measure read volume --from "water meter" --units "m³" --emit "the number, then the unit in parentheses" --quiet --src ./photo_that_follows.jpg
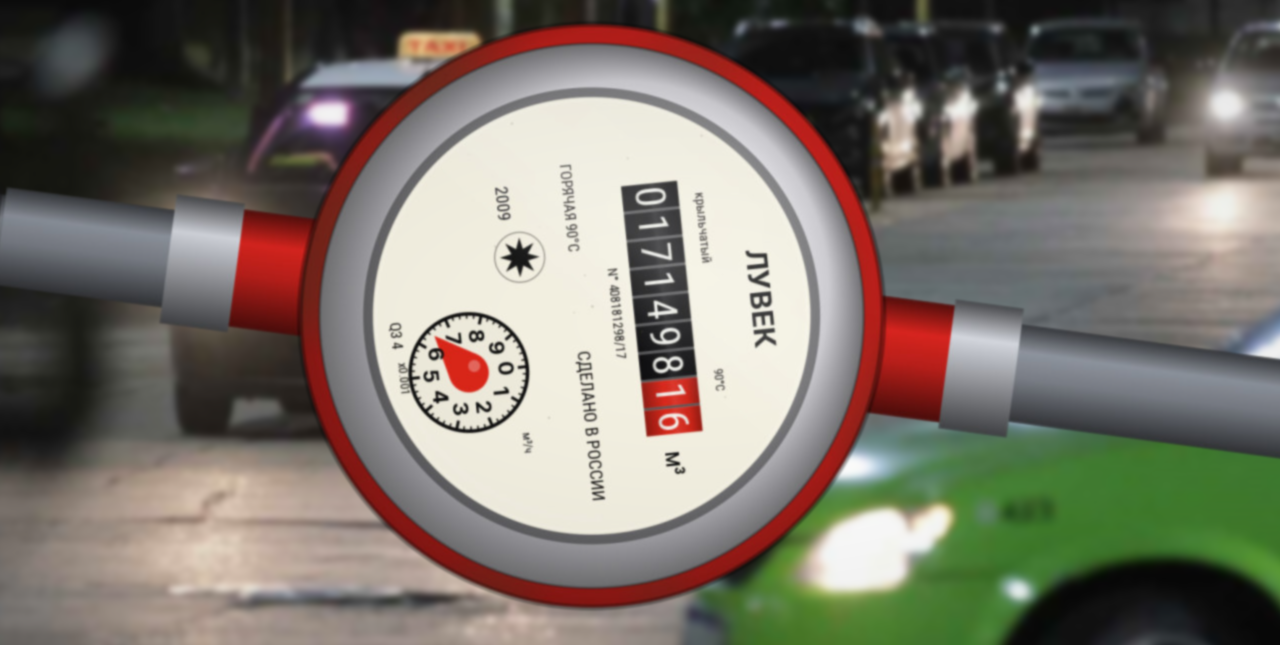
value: 171498.166 (m³)
